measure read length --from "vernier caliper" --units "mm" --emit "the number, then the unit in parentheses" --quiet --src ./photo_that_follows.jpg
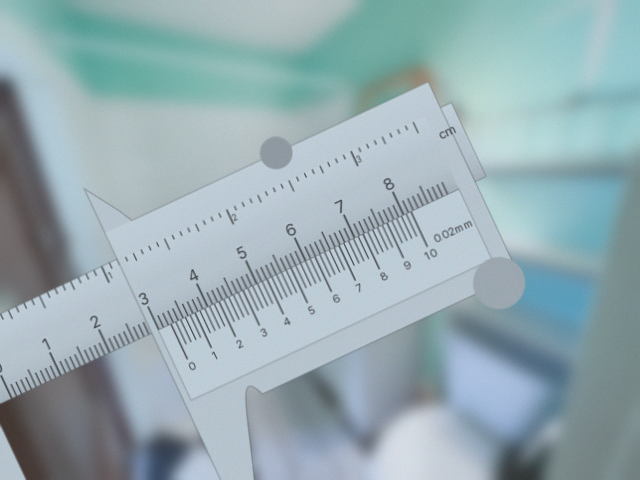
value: 32.5 (mm)
